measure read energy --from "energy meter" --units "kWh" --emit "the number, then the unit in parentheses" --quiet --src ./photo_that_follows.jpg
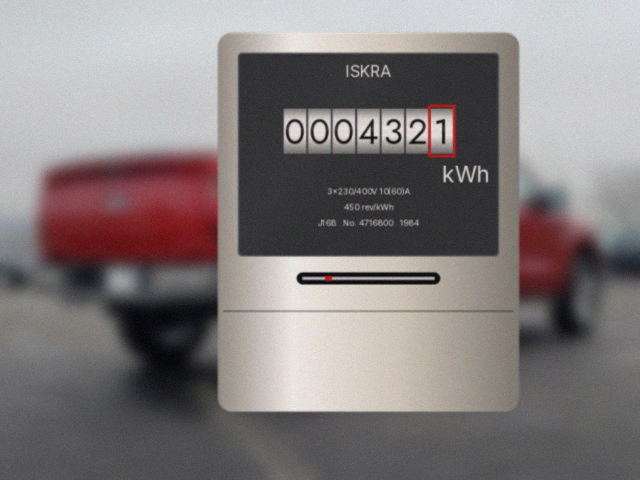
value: 432.1 (kWh)
